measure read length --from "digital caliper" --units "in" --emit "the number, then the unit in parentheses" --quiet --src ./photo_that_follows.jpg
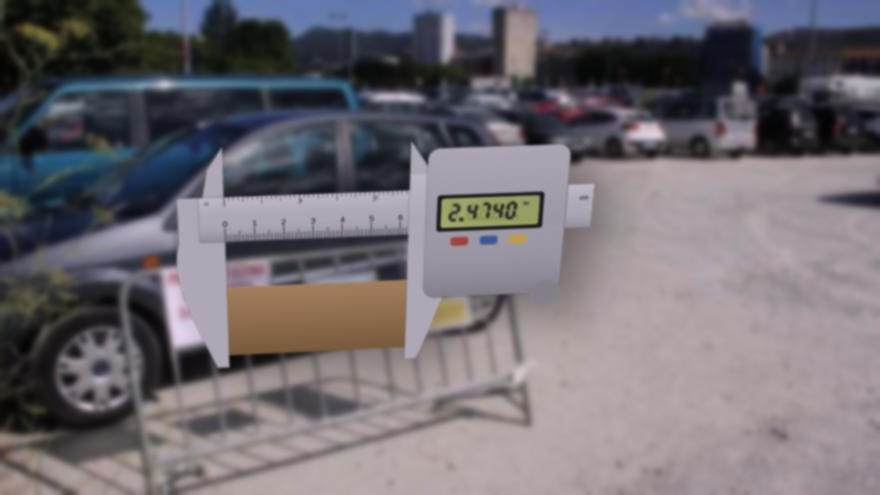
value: 2.4740 (in)
